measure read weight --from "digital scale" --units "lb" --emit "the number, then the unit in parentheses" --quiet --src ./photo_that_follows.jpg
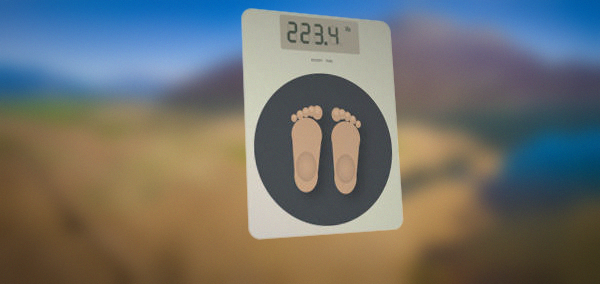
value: 223.4 (lb)
